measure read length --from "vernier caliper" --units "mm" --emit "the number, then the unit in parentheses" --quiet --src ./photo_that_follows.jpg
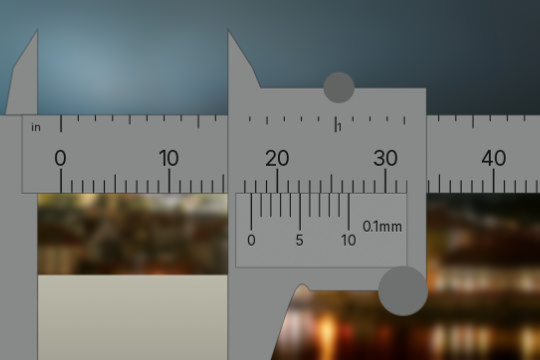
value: 17.6 (mm)
